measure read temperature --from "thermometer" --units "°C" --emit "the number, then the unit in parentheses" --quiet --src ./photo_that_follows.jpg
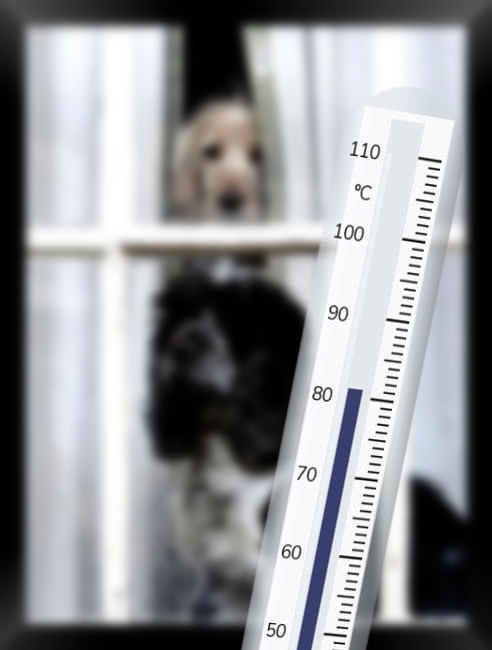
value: 81 (°C)
